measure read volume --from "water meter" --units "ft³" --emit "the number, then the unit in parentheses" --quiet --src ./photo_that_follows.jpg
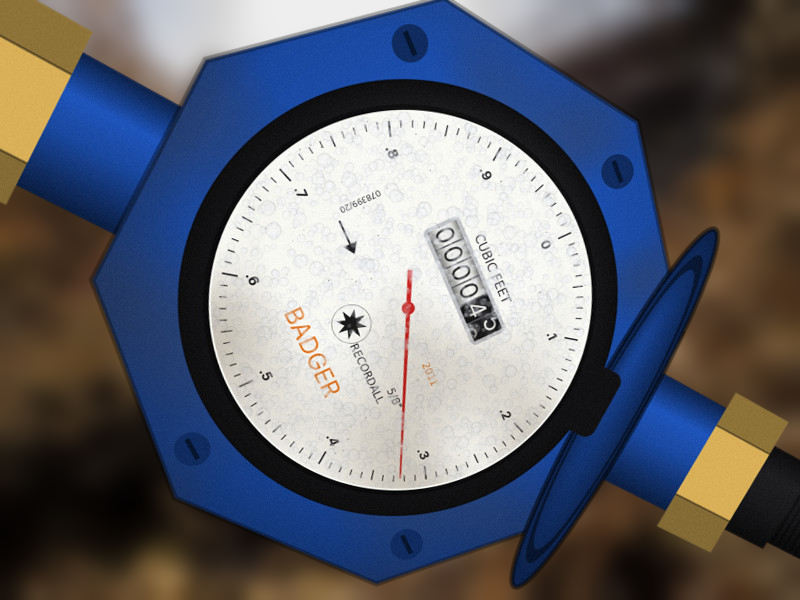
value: 45.32 (ft³)
